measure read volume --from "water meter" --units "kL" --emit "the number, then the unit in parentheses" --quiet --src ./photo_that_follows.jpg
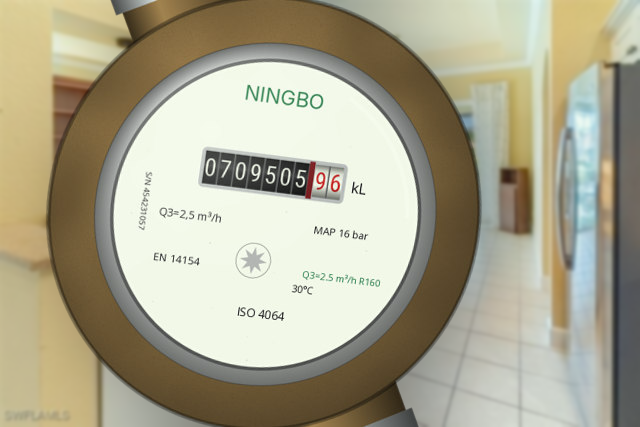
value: 709505.96 (kL)
